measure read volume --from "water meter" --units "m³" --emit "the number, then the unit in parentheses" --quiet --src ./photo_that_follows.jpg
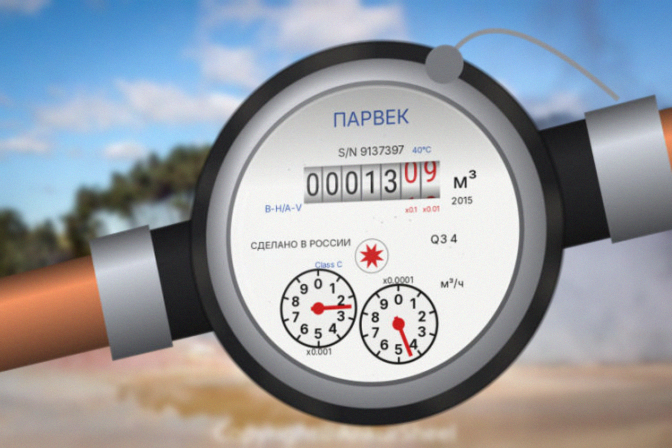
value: 13.0924 (m³)
